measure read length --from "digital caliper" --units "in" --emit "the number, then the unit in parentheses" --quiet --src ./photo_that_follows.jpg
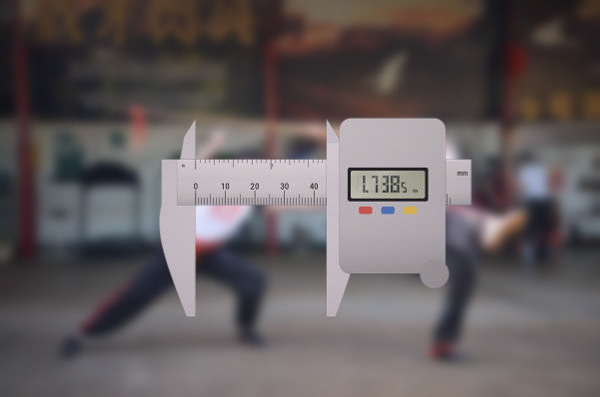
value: 1.7385 (in)
